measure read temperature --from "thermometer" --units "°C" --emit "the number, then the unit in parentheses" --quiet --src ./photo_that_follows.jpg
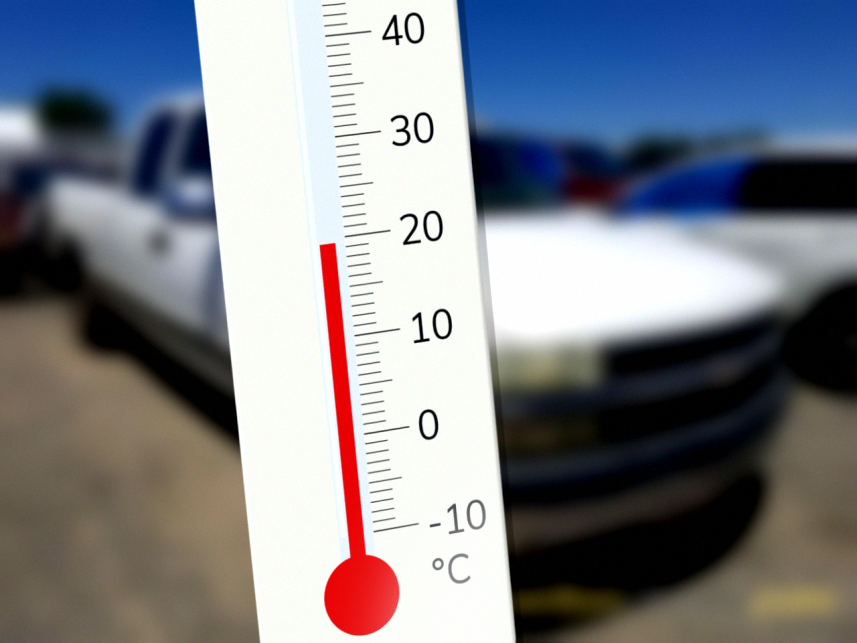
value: 19.5 (°C)
